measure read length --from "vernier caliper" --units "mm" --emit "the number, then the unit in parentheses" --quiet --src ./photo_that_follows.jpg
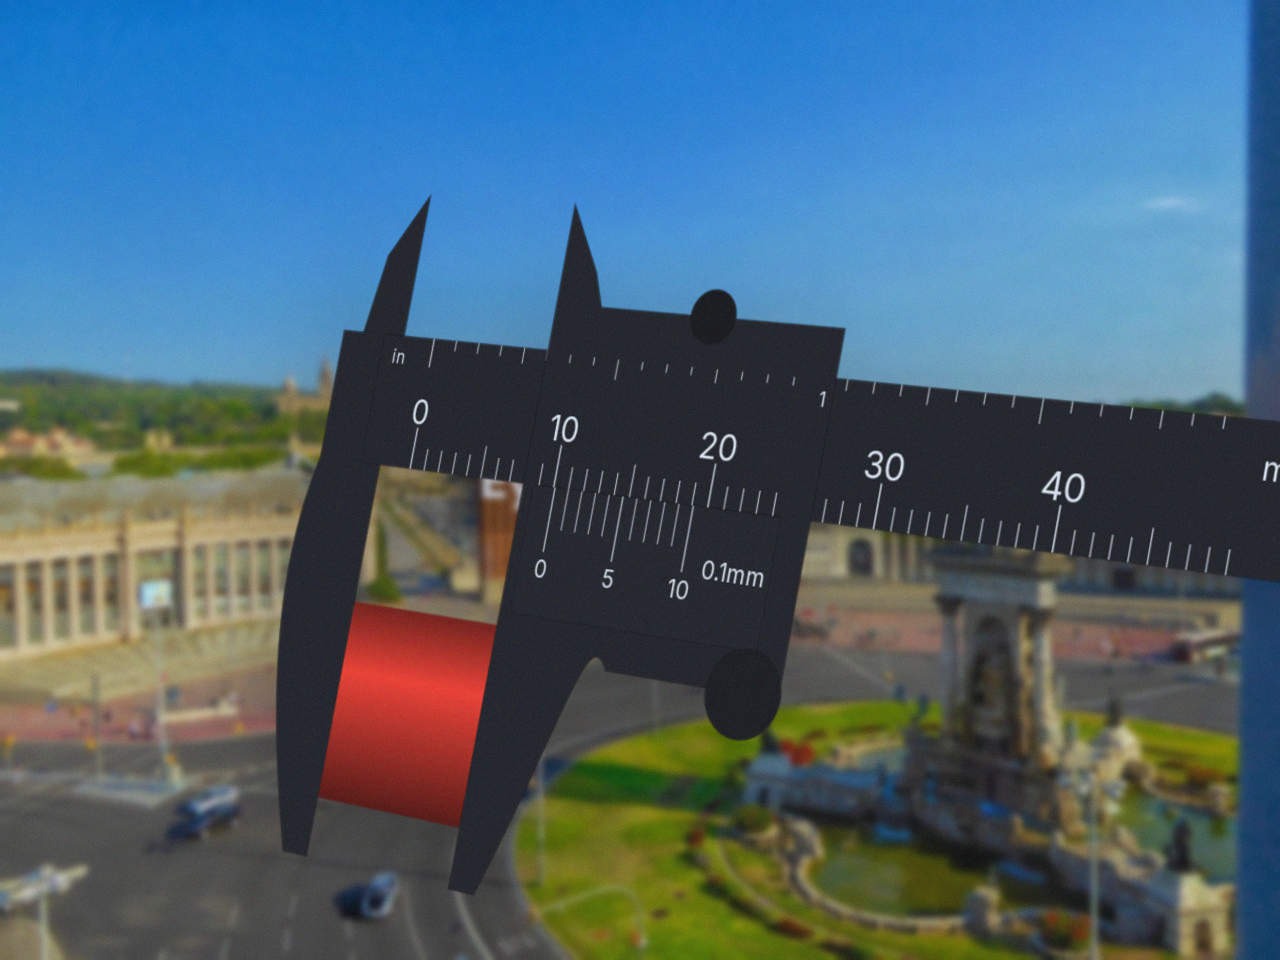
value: 10.1 (mm)
